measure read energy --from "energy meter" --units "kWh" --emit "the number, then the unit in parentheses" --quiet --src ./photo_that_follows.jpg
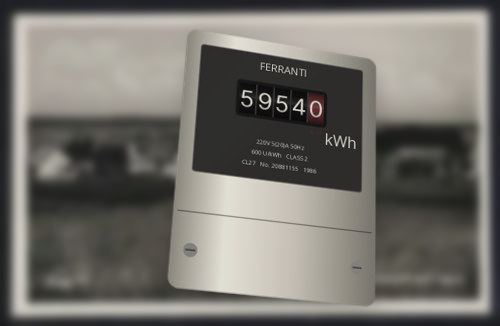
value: 5954.0 (kWh)
